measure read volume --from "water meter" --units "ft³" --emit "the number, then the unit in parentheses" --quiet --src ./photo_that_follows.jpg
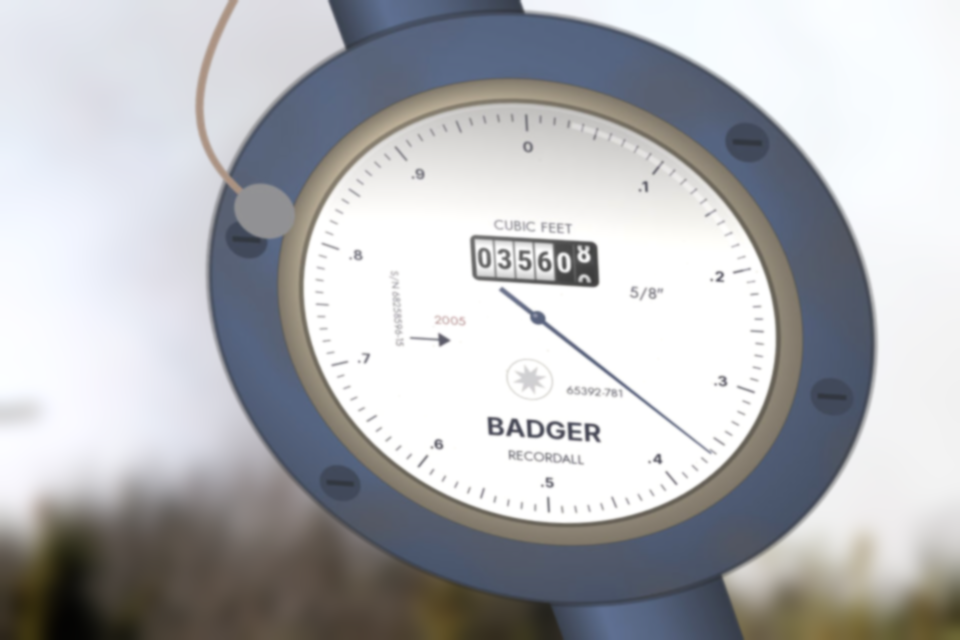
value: 35608.36 (ft³)
